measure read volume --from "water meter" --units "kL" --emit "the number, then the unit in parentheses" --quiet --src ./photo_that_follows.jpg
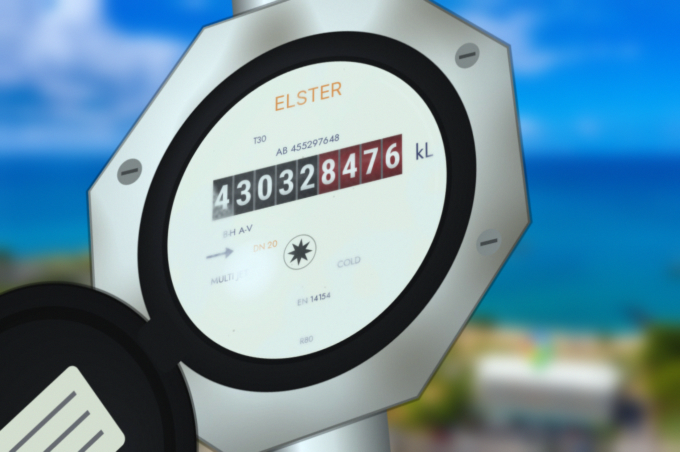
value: 43032.8476 (kL)
